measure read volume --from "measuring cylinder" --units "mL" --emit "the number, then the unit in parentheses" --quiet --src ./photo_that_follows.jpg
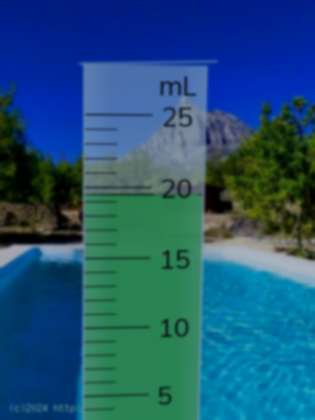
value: 19.5 (mL)
